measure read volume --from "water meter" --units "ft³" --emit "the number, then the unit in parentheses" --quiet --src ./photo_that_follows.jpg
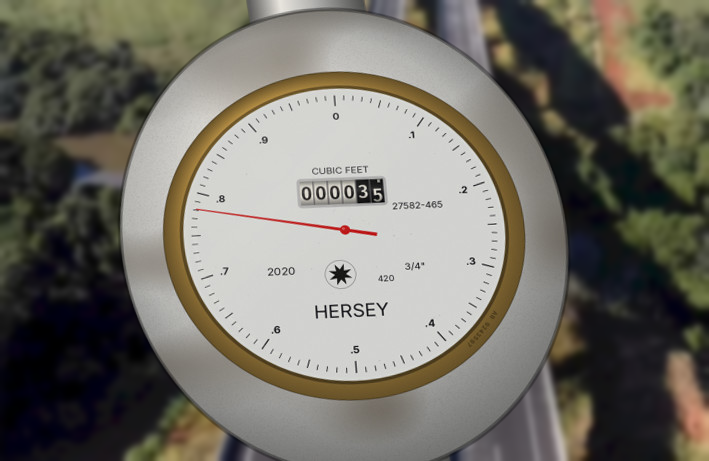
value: 34.78 (ft³)
